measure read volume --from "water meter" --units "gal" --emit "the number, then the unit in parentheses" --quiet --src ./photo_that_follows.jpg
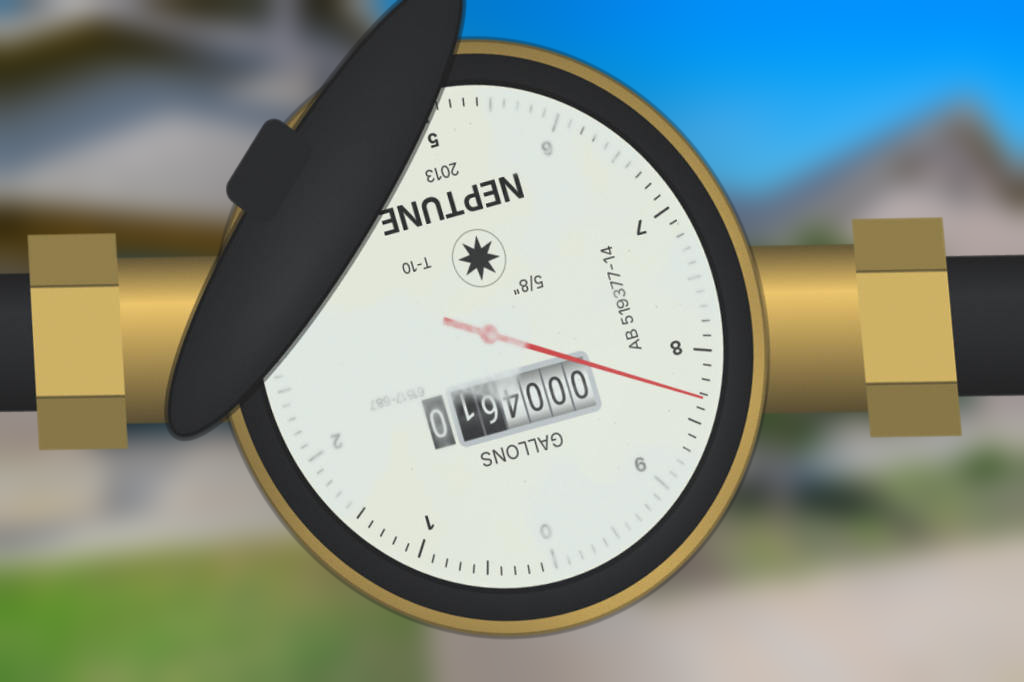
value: 4608.3 (gal)
